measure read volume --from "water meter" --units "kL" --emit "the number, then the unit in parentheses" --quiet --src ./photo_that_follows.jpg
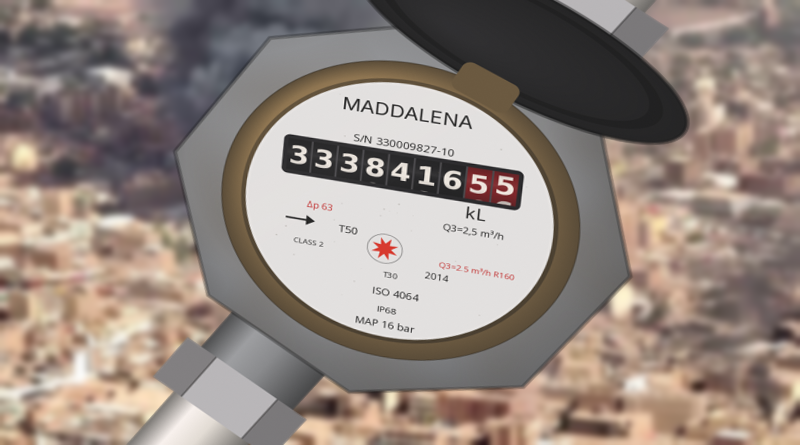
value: 3338416.55 (kL)
